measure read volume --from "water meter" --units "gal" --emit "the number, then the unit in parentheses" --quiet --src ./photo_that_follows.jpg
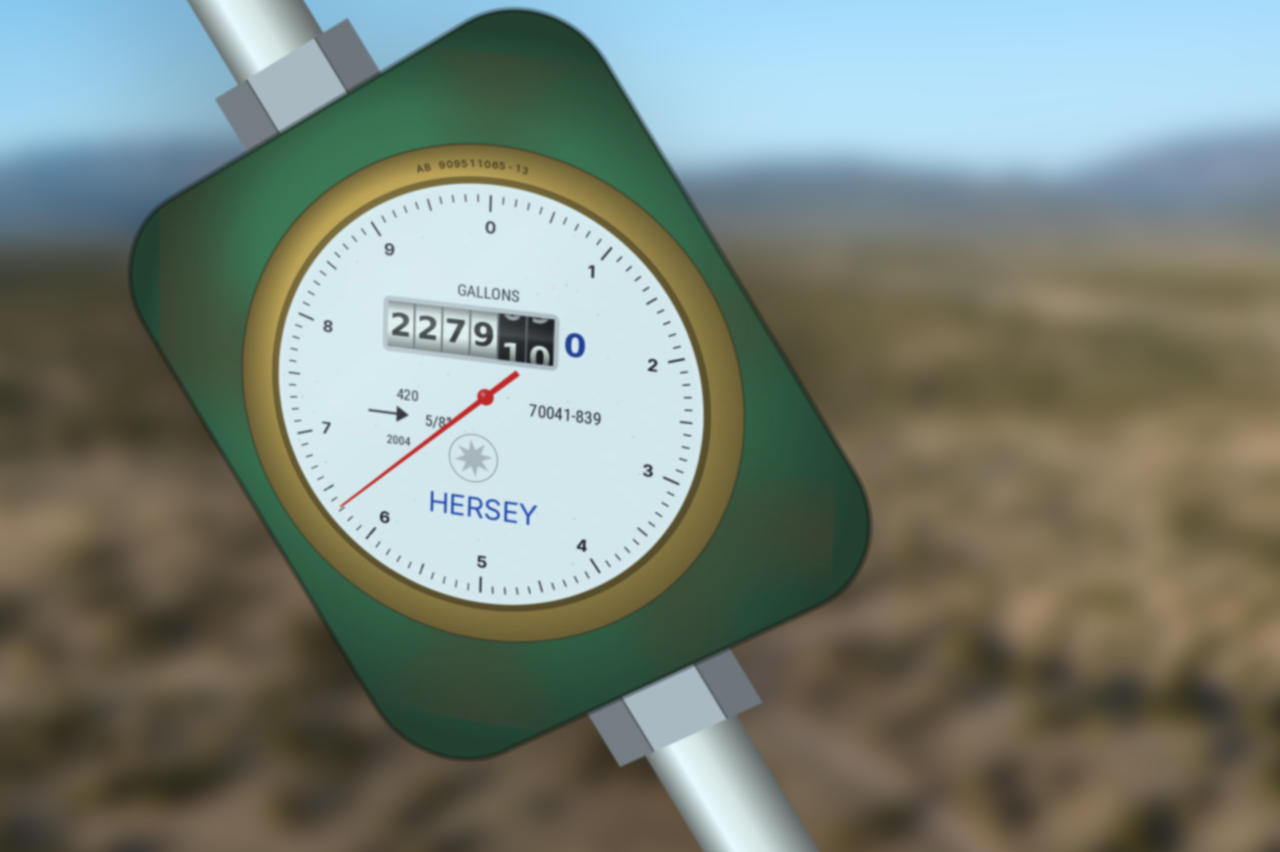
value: 2279096.3 (gal)
